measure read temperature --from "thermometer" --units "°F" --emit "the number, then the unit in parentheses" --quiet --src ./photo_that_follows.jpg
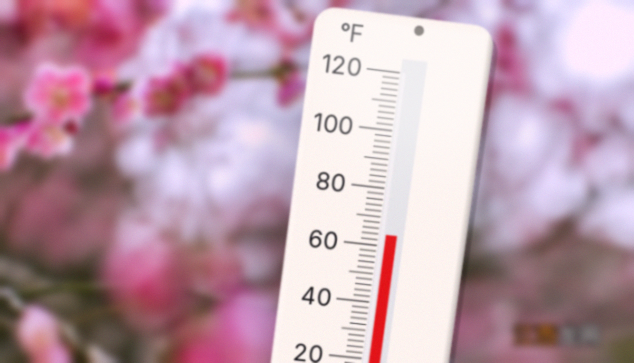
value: 64 (°F)
